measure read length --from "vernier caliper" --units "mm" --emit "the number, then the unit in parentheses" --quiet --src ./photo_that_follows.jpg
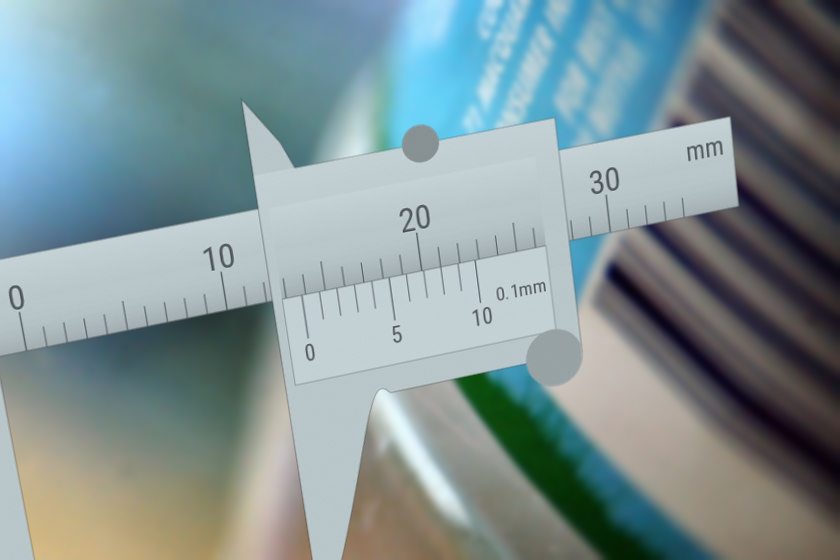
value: 13.8 (mm)
